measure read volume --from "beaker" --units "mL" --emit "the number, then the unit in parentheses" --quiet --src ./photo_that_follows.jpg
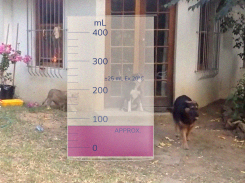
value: 75 (mL)
